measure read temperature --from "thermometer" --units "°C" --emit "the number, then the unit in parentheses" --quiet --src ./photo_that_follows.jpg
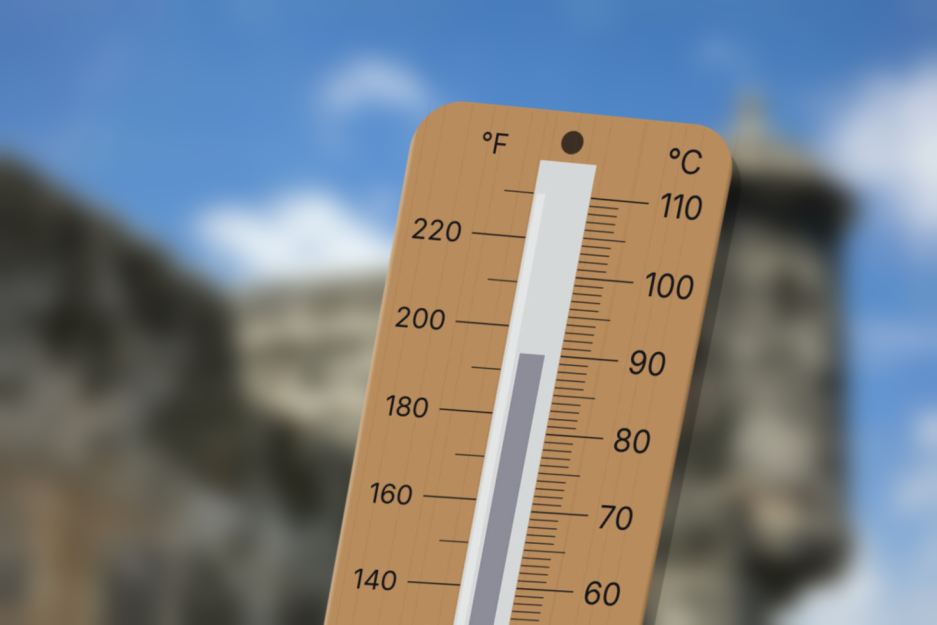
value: 90 (°C)
